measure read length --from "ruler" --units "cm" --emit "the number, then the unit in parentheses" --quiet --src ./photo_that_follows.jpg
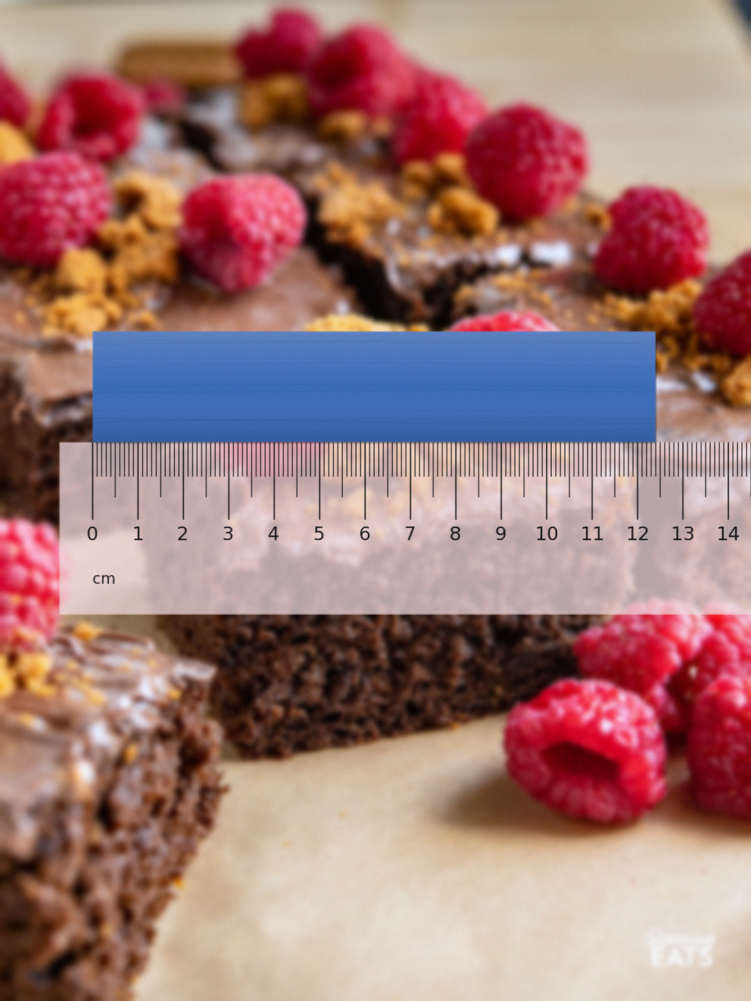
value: 12.4 (cm)
